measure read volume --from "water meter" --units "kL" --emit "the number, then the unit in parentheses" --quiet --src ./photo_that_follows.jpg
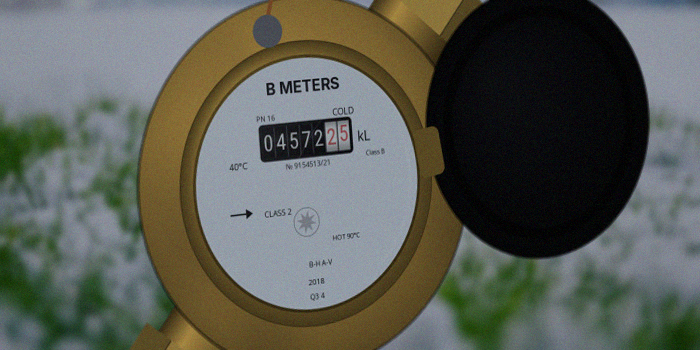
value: 4572.25 (kL)
